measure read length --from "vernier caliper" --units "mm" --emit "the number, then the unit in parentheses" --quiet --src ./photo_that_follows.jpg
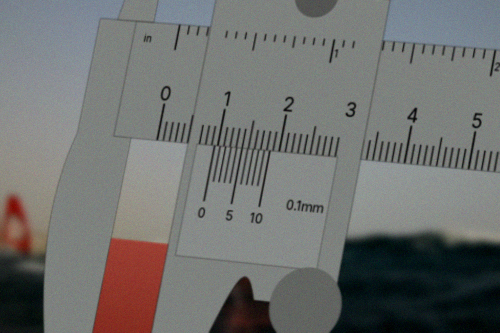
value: 9.5 (mm)
